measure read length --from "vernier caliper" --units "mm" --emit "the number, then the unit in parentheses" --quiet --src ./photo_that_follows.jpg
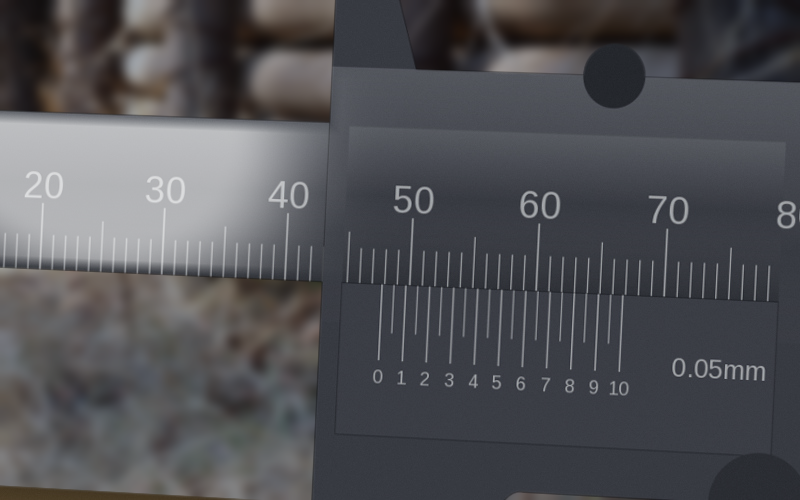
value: 47.8 (mm)
